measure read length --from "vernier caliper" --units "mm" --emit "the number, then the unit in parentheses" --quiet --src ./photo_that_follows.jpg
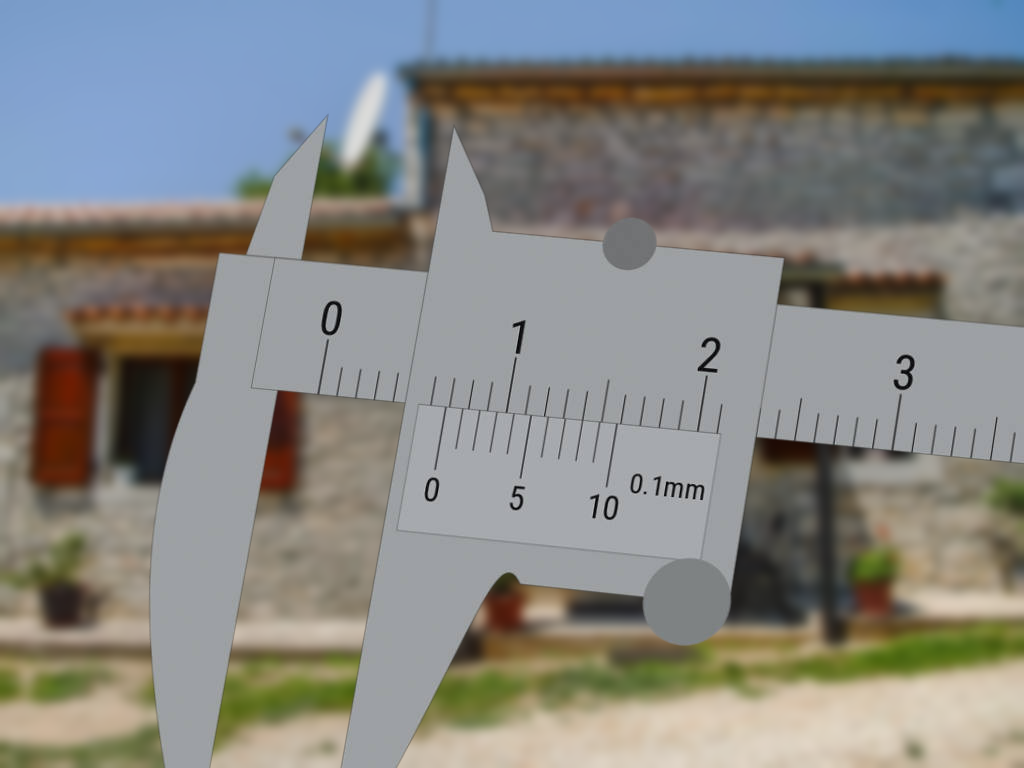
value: 6.8 (mm)
